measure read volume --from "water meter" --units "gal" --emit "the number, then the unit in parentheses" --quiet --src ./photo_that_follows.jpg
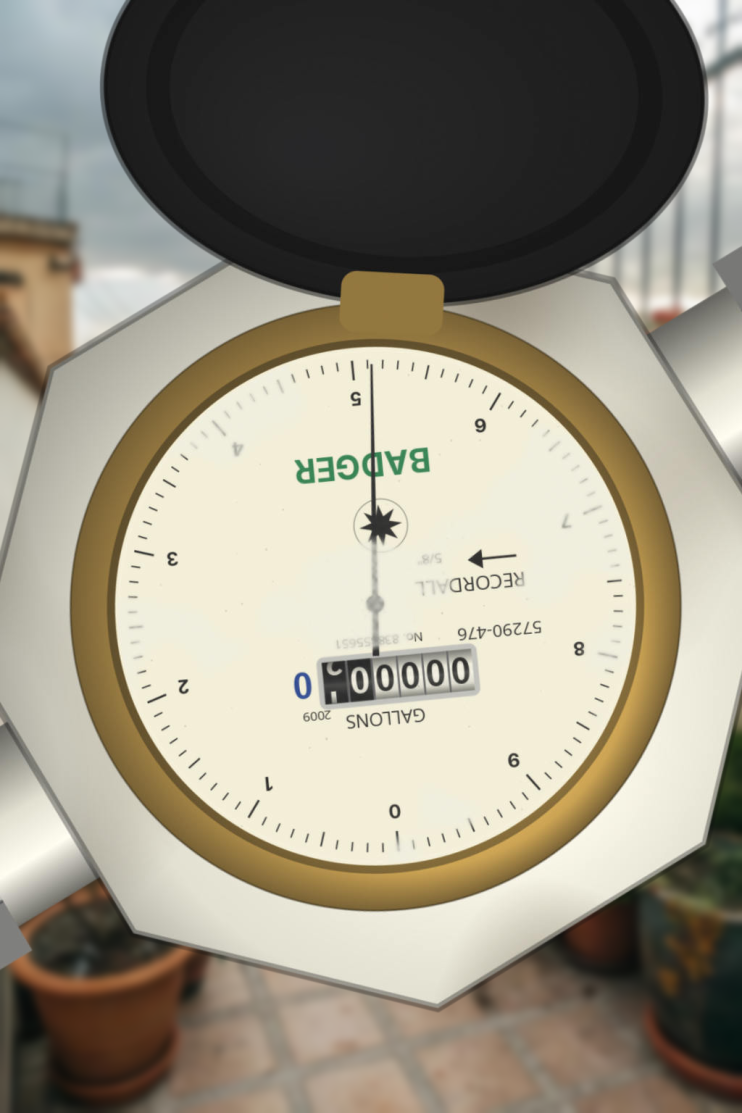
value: 15.1 (gal)
